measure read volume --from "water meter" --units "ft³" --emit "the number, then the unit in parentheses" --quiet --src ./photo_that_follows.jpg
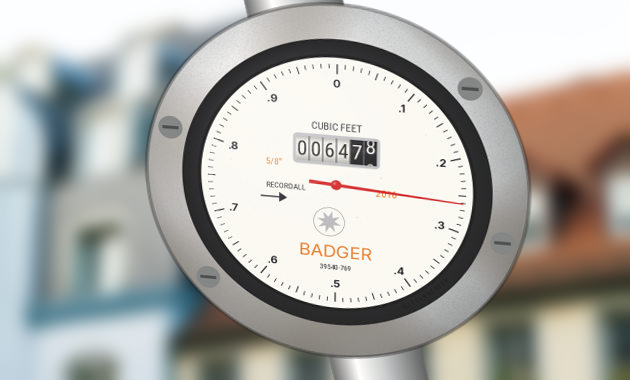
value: 6478.26 (ft³)
